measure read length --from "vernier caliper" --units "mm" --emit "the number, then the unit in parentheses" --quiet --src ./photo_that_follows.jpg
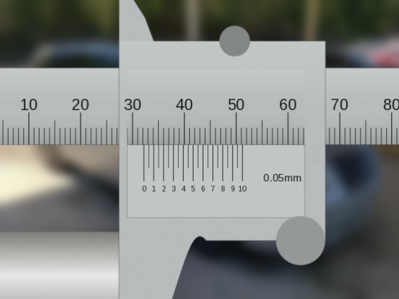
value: 32.2 (mm)
